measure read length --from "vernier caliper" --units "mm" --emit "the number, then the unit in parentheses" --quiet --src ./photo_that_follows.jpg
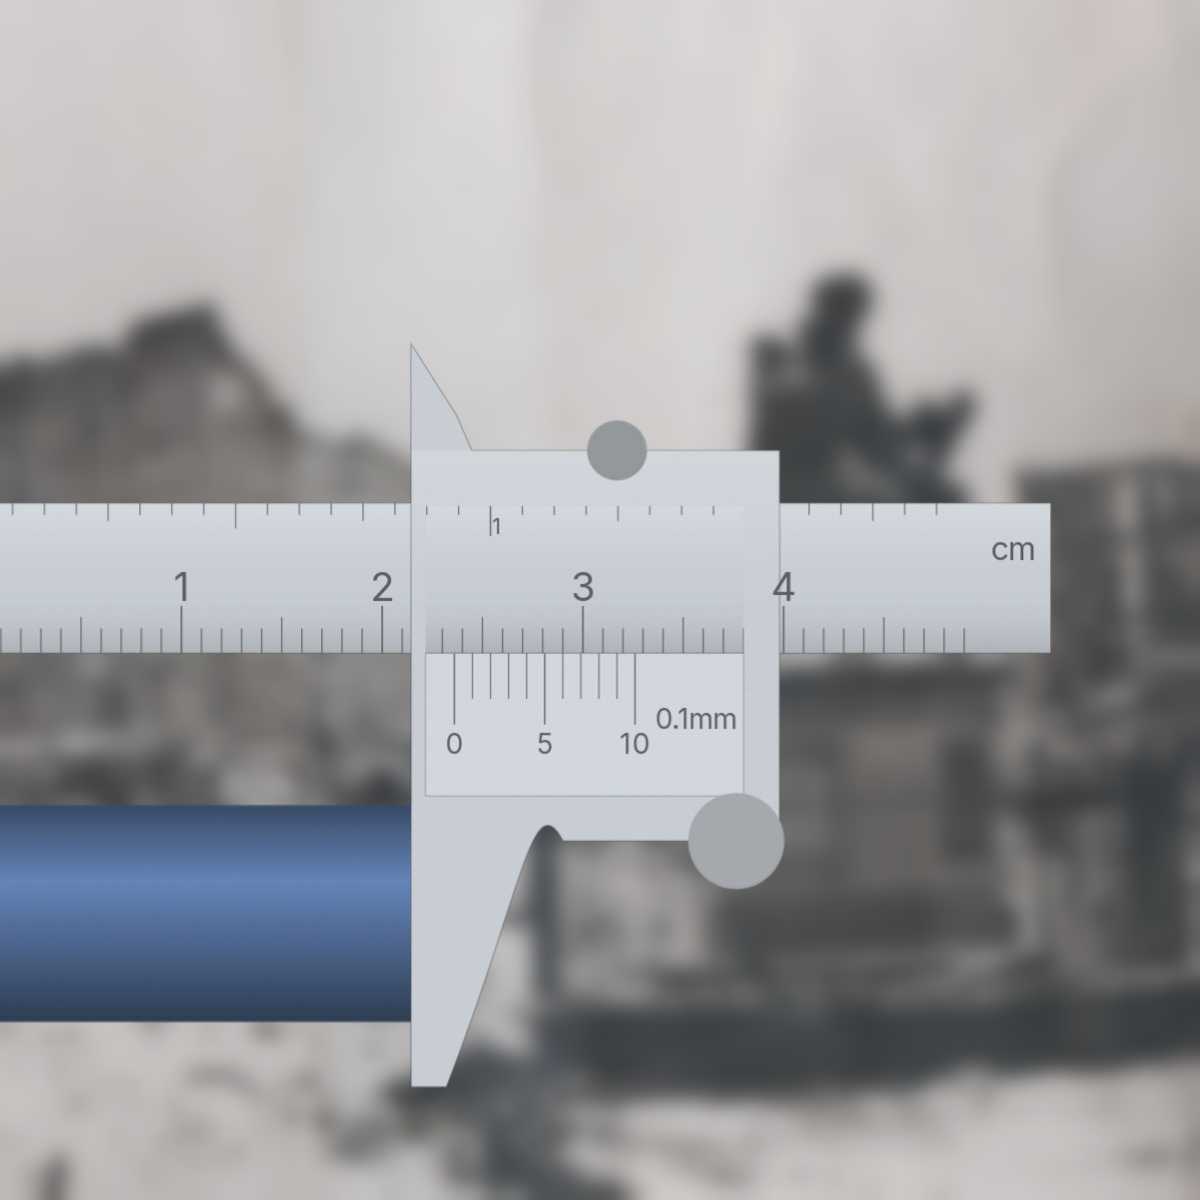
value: 23.6 (mm)
